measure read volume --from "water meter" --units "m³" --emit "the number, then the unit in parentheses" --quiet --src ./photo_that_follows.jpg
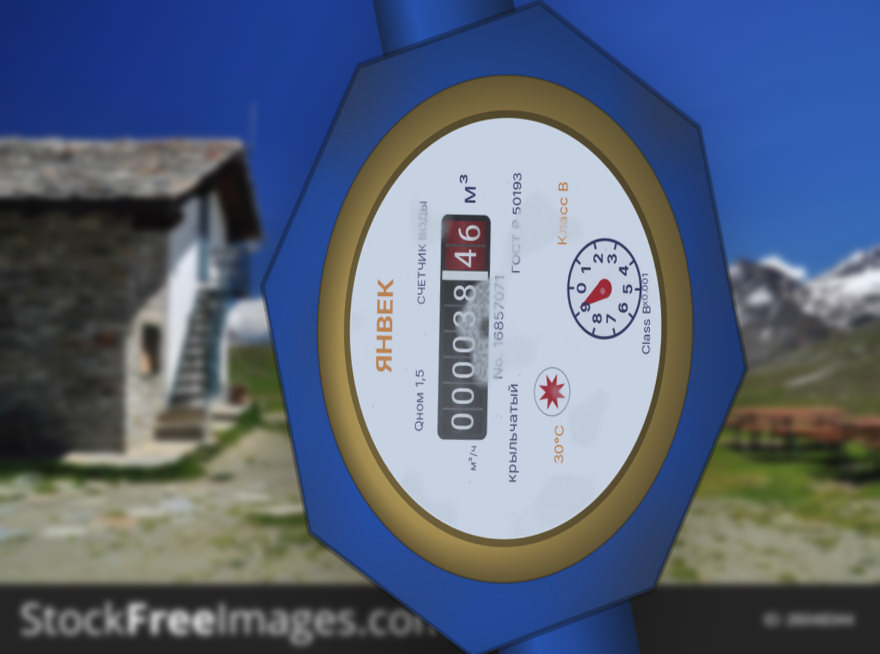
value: 38.459 (m³)
